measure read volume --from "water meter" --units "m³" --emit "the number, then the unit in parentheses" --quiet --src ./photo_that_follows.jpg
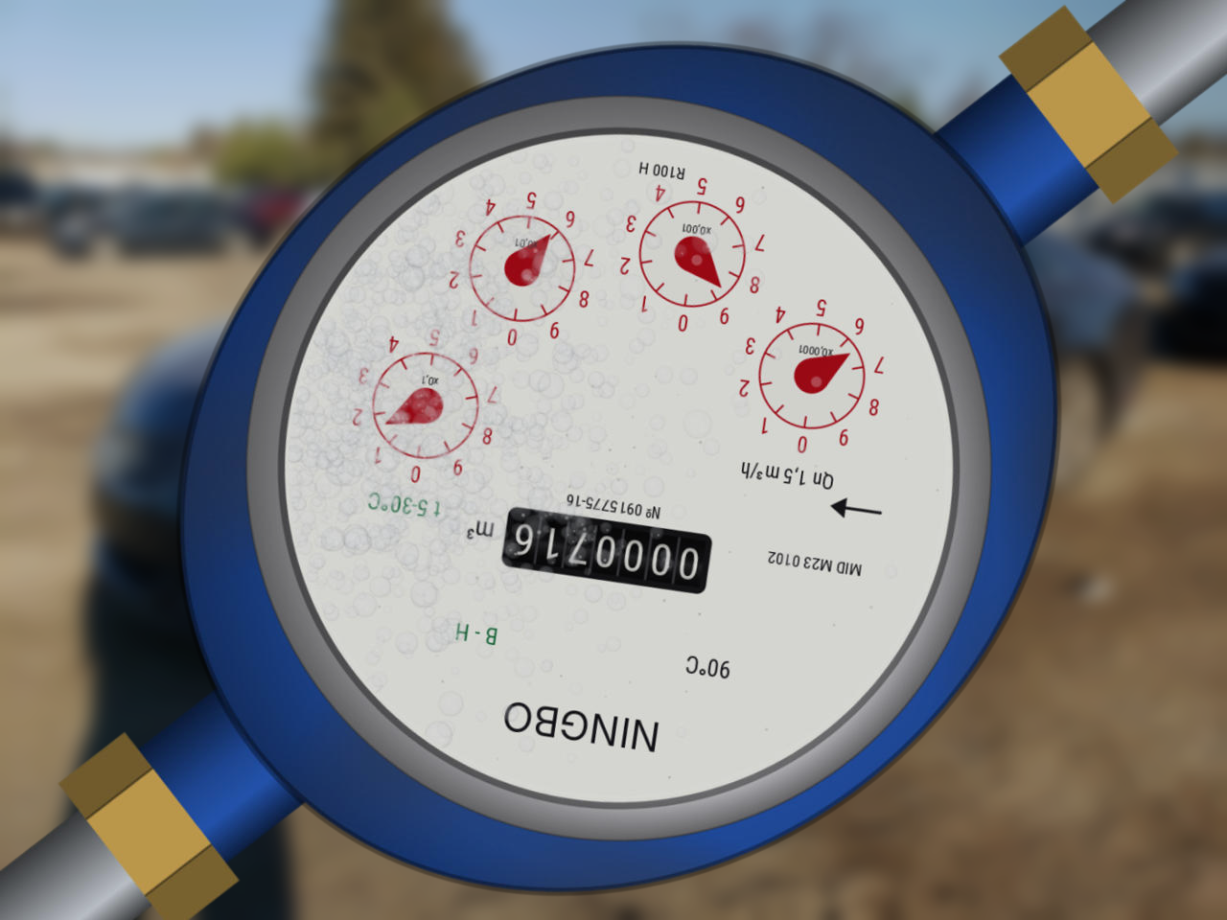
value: 716.1586 (m³)
